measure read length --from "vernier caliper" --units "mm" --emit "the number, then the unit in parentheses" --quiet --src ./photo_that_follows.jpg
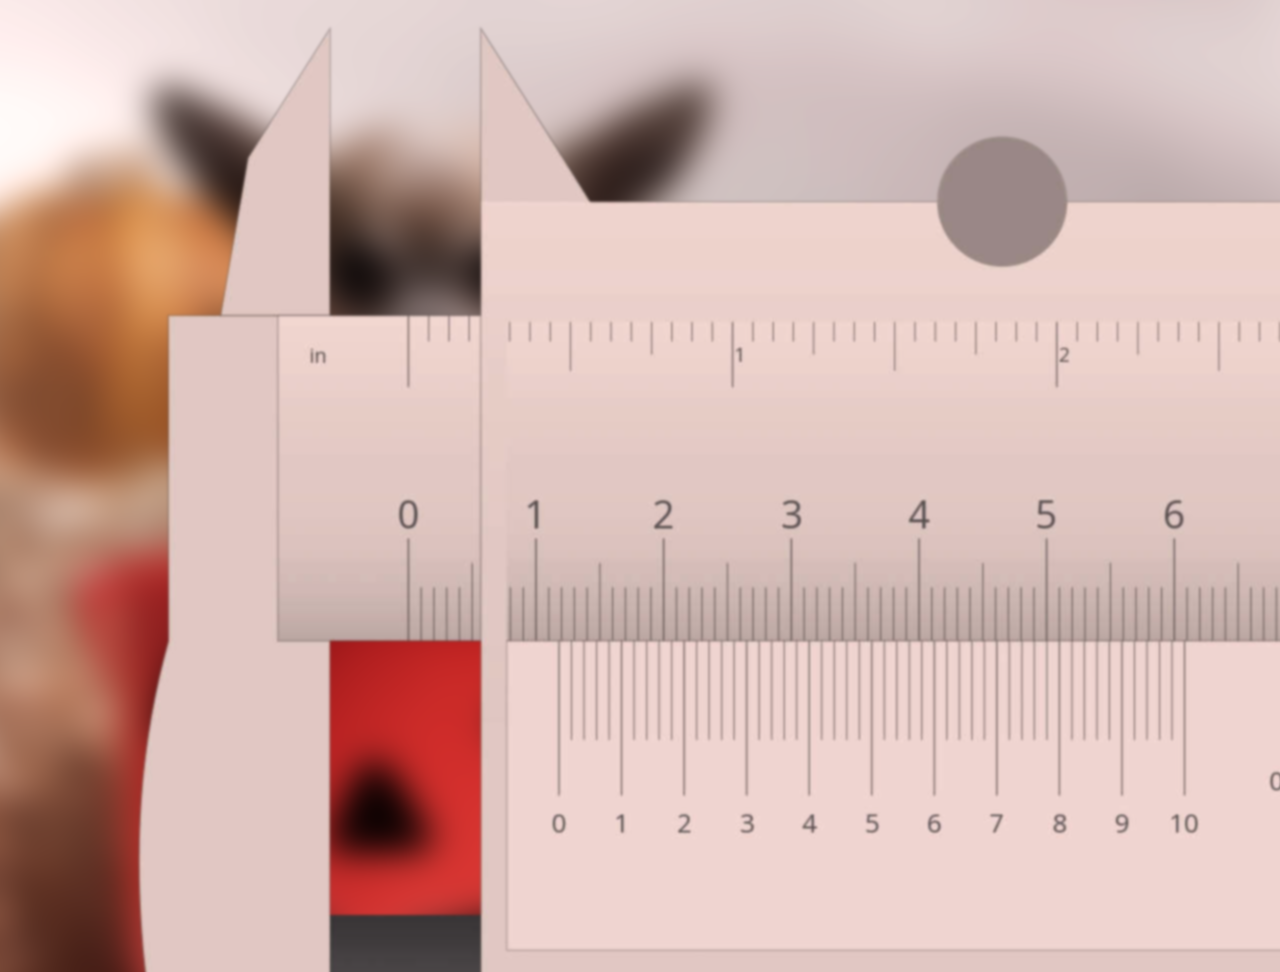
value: 11.8 (mm)
